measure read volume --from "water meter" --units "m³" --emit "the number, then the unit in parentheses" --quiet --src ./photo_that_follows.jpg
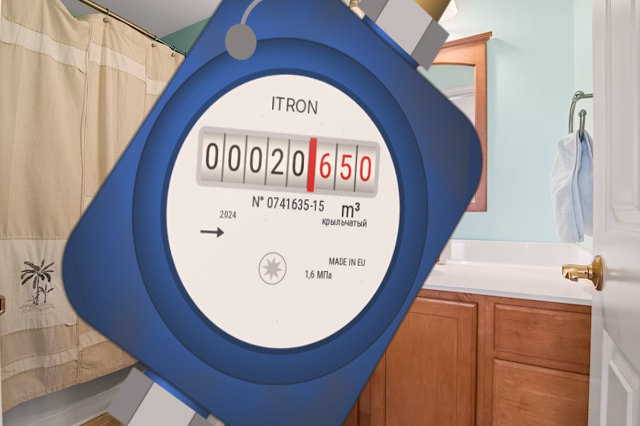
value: 20.650 (m³)
